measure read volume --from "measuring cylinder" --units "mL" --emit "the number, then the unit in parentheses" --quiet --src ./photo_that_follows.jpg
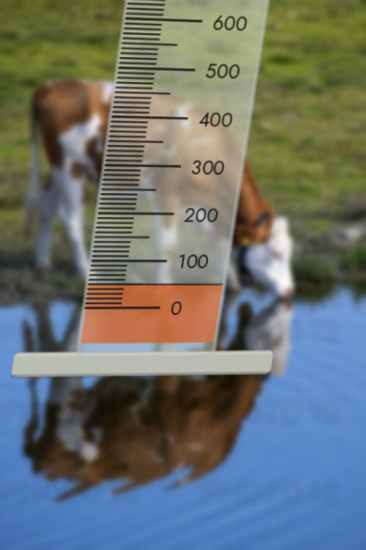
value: 50 (mL)
